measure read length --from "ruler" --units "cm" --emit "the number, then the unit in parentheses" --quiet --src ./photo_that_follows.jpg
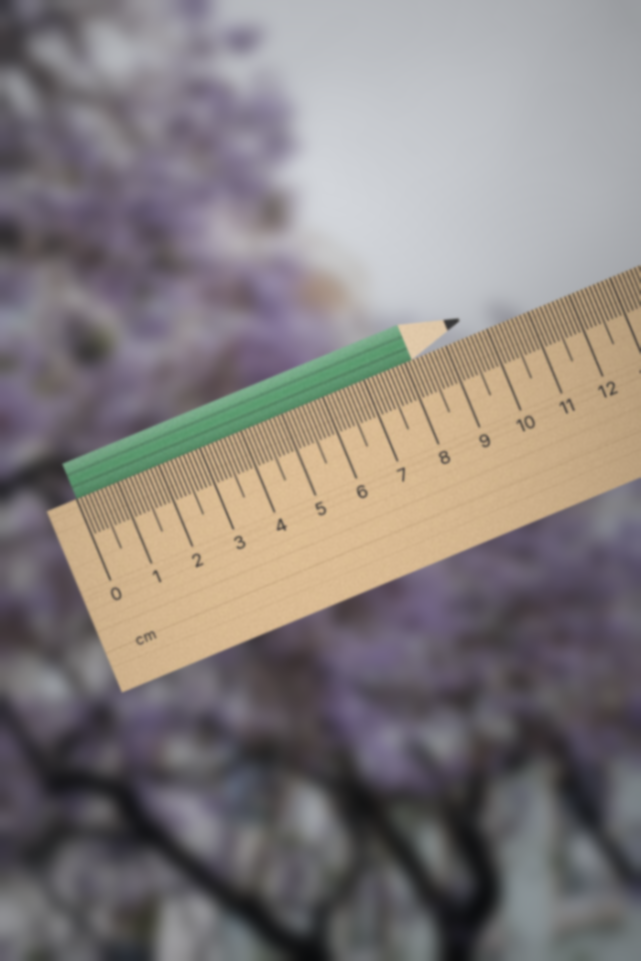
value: 9.5 (cm)
